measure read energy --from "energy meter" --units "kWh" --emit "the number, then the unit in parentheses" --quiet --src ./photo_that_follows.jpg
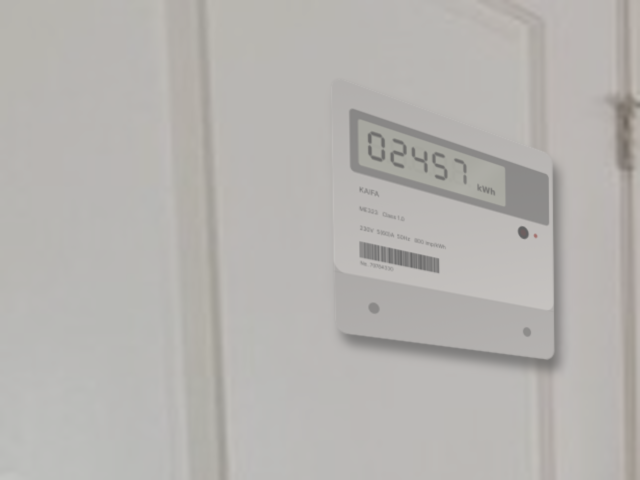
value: 2457 (kWh)
